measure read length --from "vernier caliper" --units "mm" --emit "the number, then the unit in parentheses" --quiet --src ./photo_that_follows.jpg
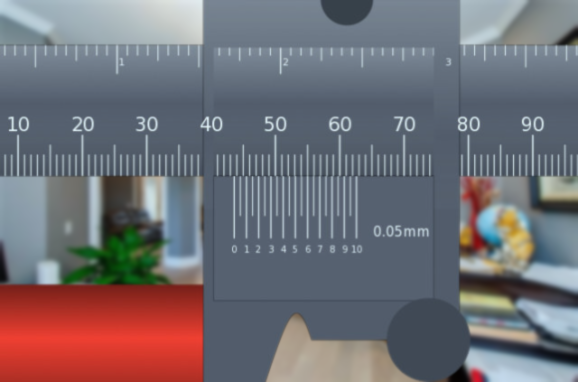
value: 43.6 (mm)
